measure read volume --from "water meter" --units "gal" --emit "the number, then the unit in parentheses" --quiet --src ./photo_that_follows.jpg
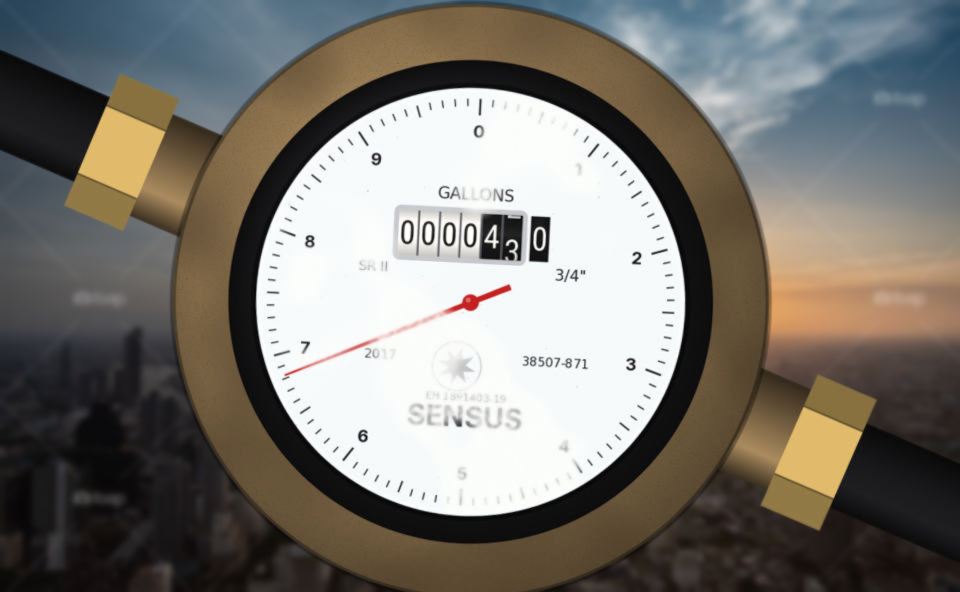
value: 426.8 (gal)
